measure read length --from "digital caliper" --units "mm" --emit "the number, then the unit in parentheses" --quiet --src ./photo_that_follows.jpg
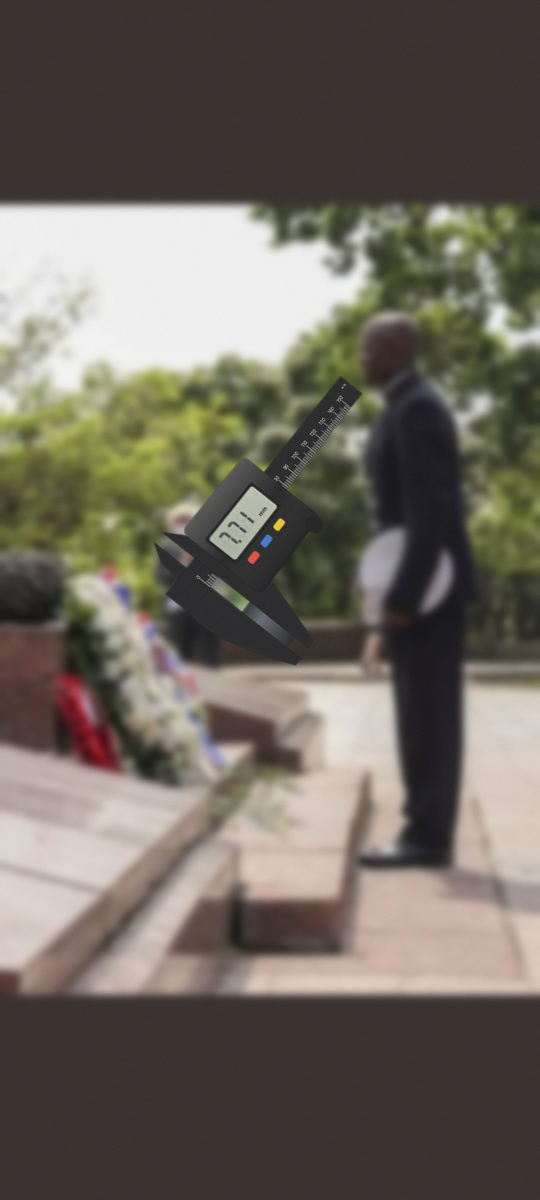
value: 7.71 (mm)
